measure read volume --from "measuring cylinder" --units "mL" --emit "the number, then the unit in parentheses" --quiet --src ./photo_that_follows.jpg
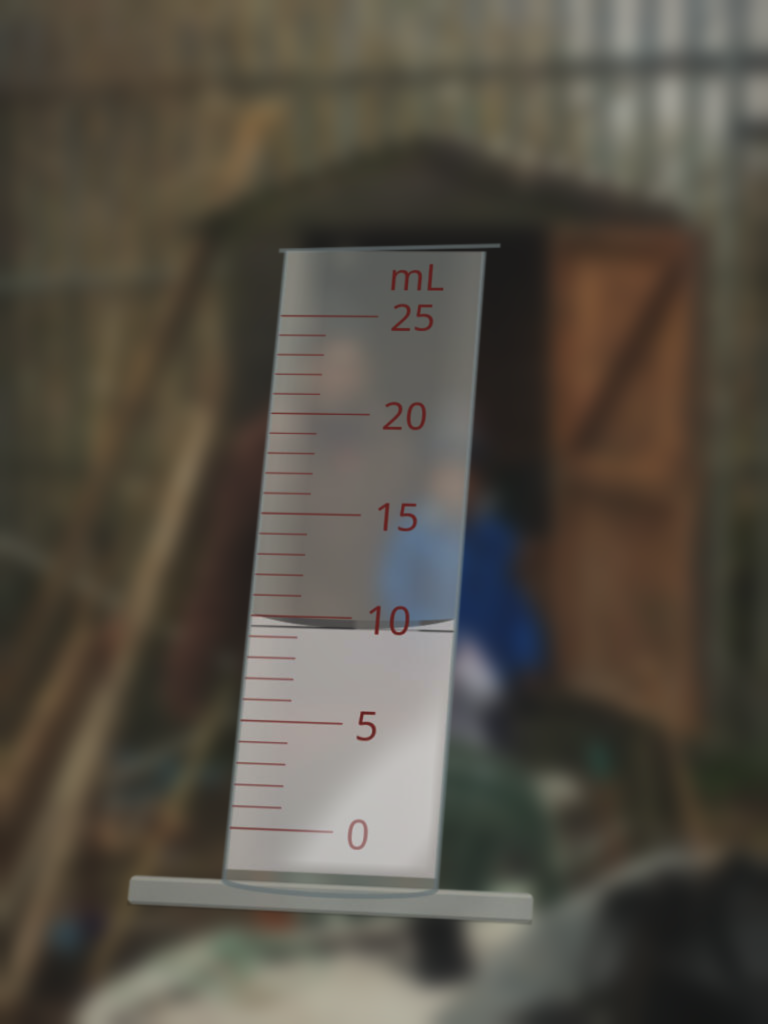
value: 9.5 (mL)
